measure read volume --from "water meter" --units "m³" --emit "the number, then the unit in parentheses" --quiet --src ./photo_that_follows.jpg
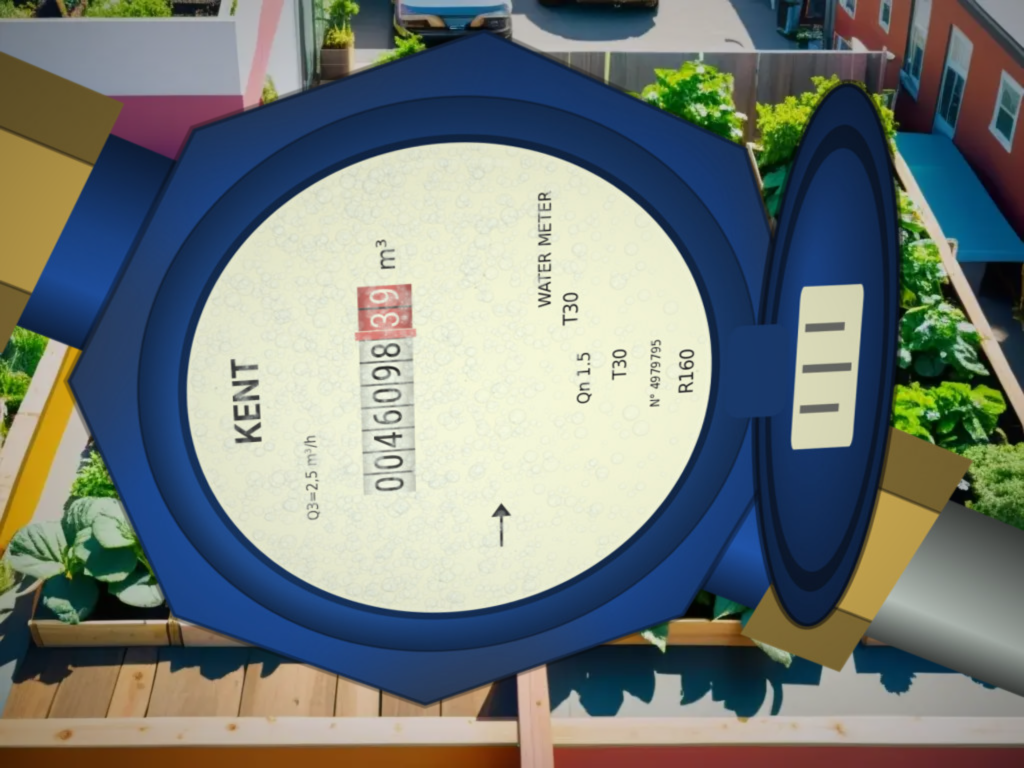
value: 46098.39 (m³)
